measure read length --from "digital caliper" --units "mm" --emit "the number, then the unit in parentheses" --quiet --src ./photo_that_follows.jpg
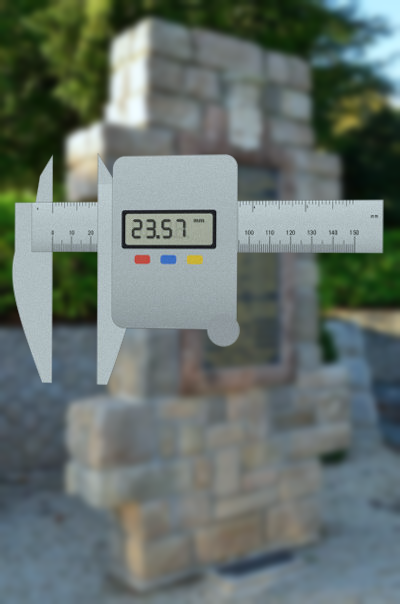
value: 23.57 (mm)
